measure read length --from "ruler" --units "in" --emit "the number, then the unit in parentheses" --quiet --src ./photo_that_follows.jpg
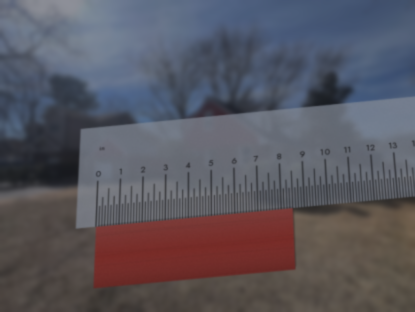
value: 8.5 (in)
